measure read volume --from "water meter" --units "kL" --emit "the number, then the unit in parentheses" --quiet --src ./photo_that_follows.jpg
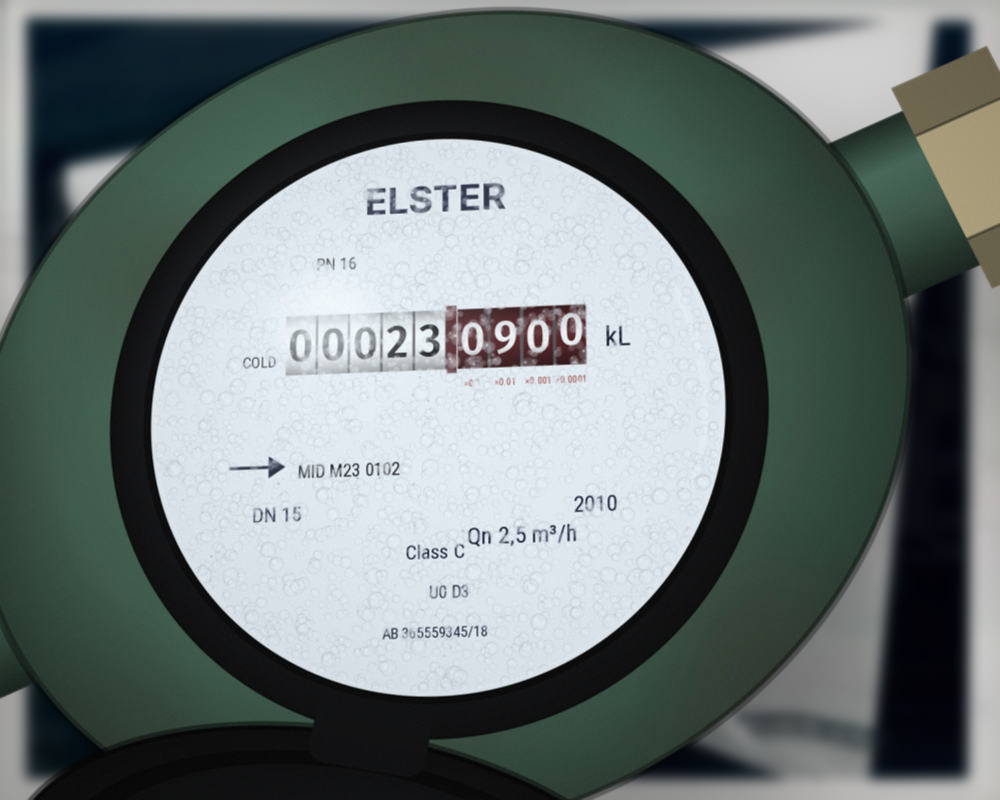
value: 23.0900 (kL)
